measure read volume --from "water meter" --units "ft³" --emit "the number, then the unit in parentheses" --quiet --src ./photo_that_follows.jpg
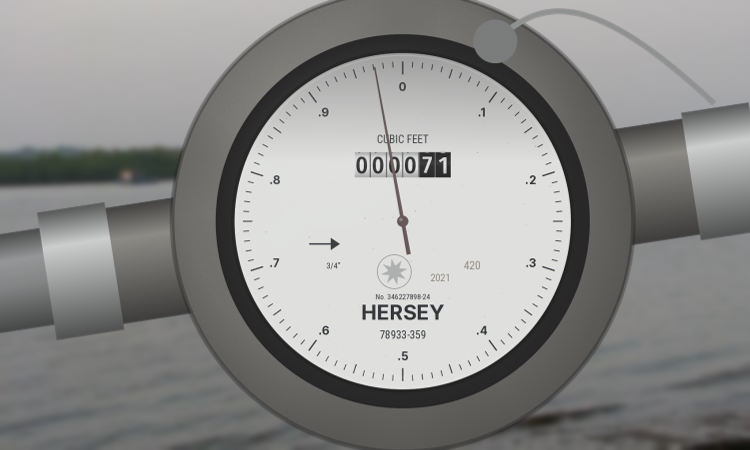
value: 70.97 (ft³)
